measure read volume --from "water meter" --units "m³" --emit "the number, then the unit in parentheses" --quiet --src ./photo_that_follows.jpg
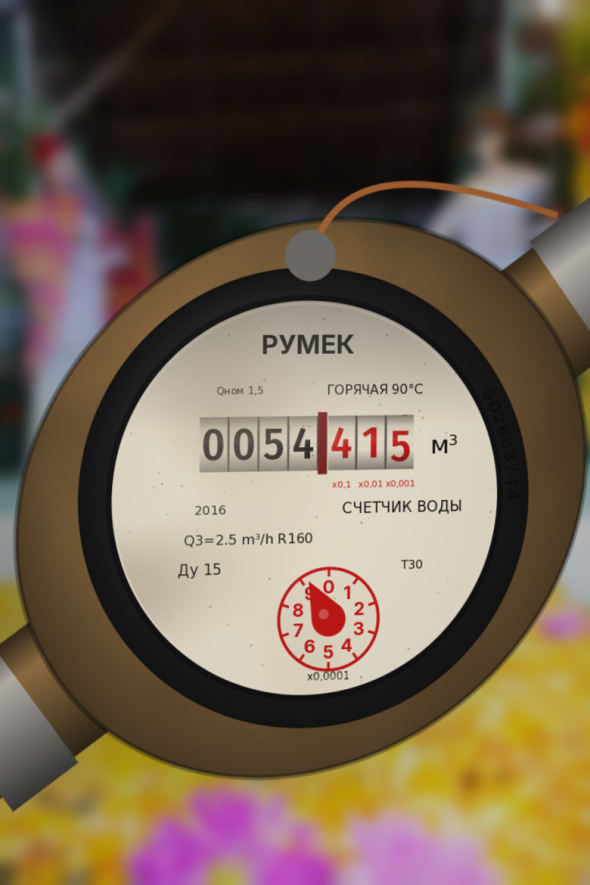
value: 54.4149 (m³)
